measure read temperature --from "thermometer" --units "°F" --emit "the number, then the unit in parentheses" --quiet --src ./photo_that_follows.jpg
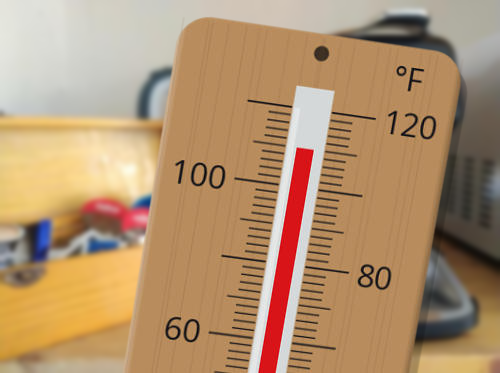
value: 110 (°F)
